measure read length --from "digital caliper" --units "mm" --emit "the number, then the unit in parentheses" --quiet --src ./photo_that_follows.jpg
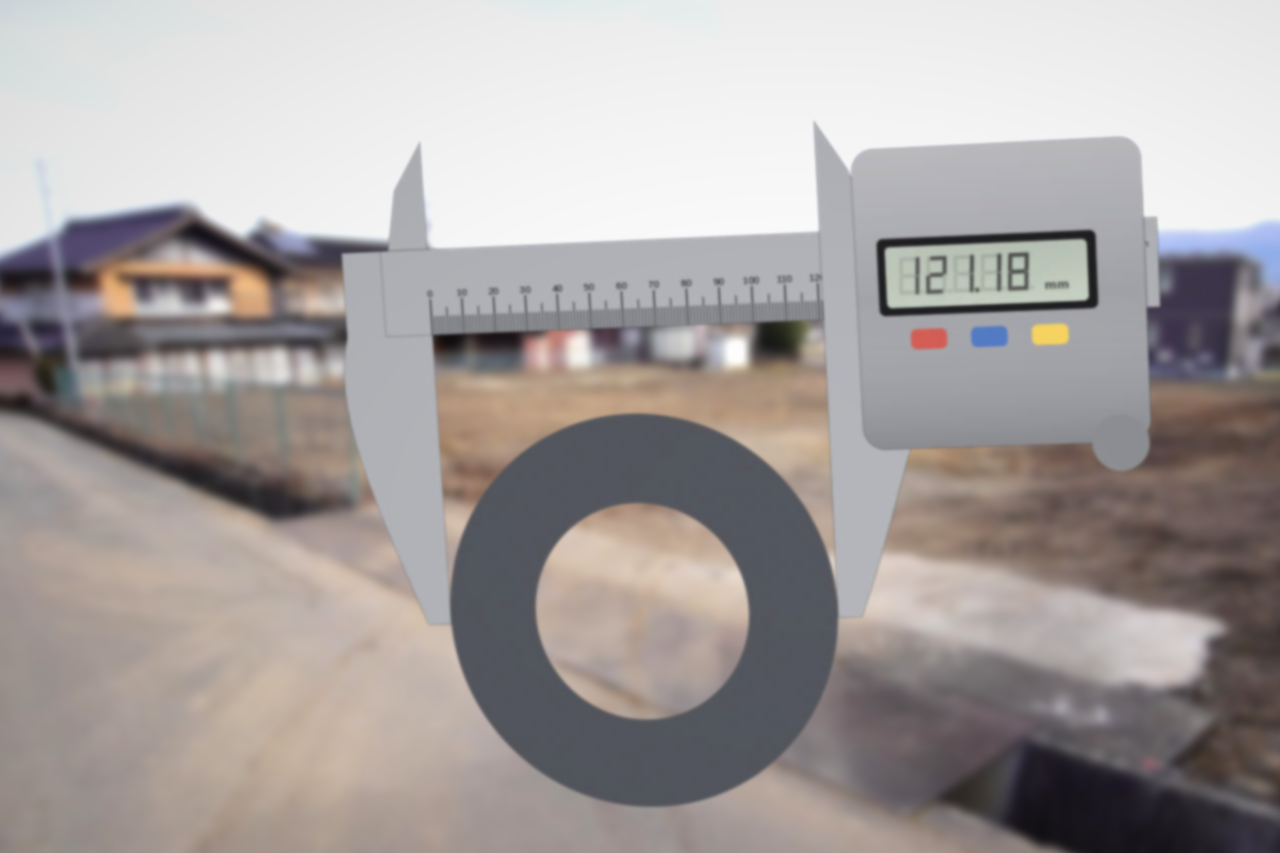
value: 121.18 (mm)
